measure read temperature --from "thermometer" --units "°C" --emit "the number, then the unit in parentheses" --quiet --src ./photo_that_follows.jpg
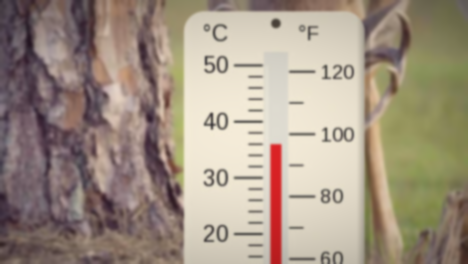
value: 36 (°C)
